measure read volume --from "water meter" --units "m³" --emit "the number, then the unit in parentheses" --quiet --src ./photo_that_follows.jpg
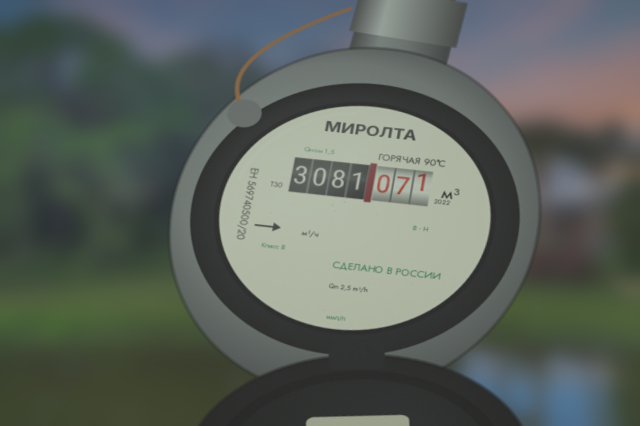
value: 3081.071 (m³)
